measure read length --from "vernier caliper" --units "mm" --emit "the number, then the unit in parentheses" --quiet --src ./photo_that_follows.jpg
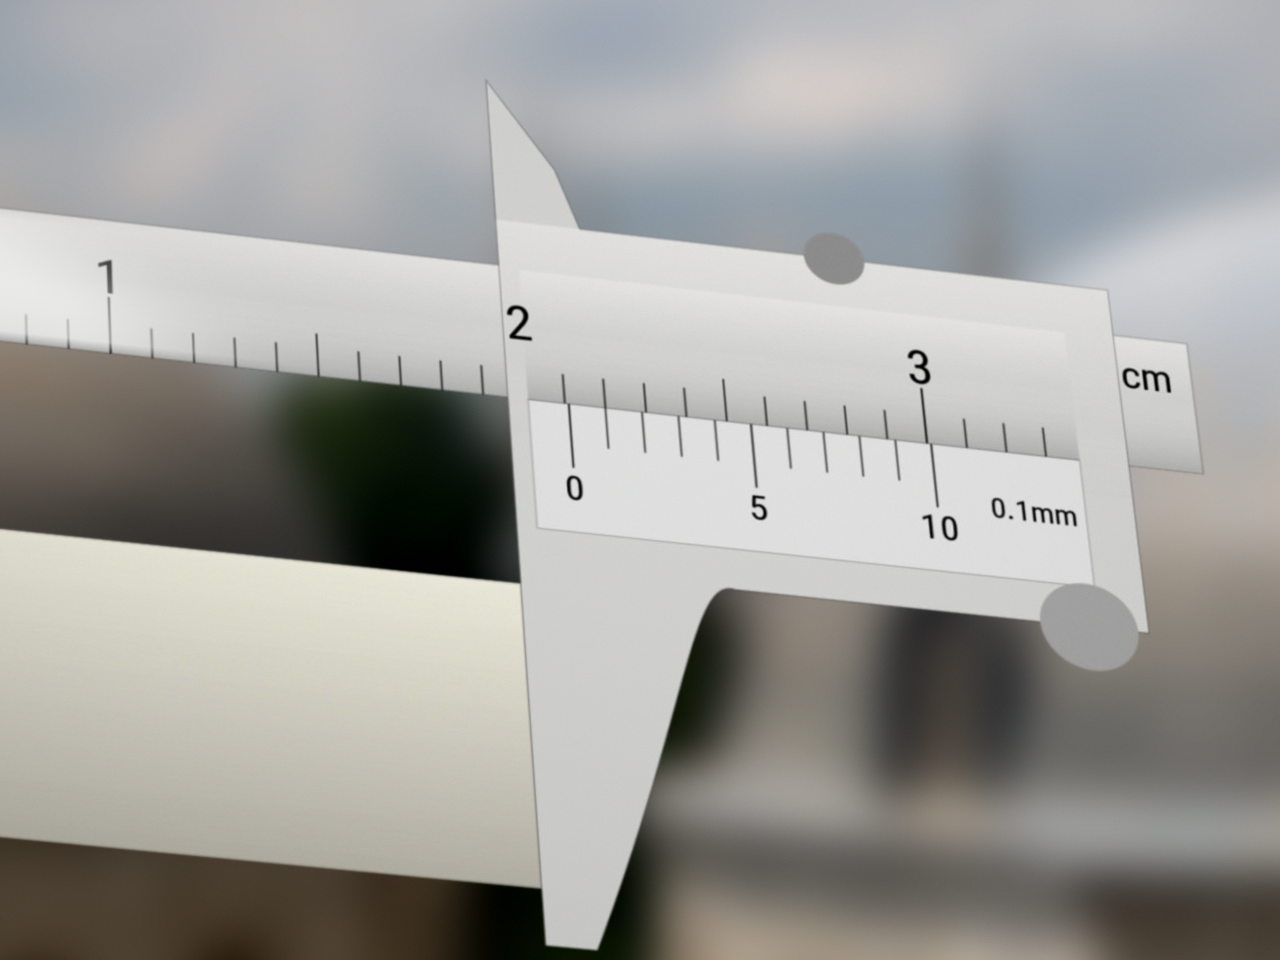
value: 21.1 (mm)
